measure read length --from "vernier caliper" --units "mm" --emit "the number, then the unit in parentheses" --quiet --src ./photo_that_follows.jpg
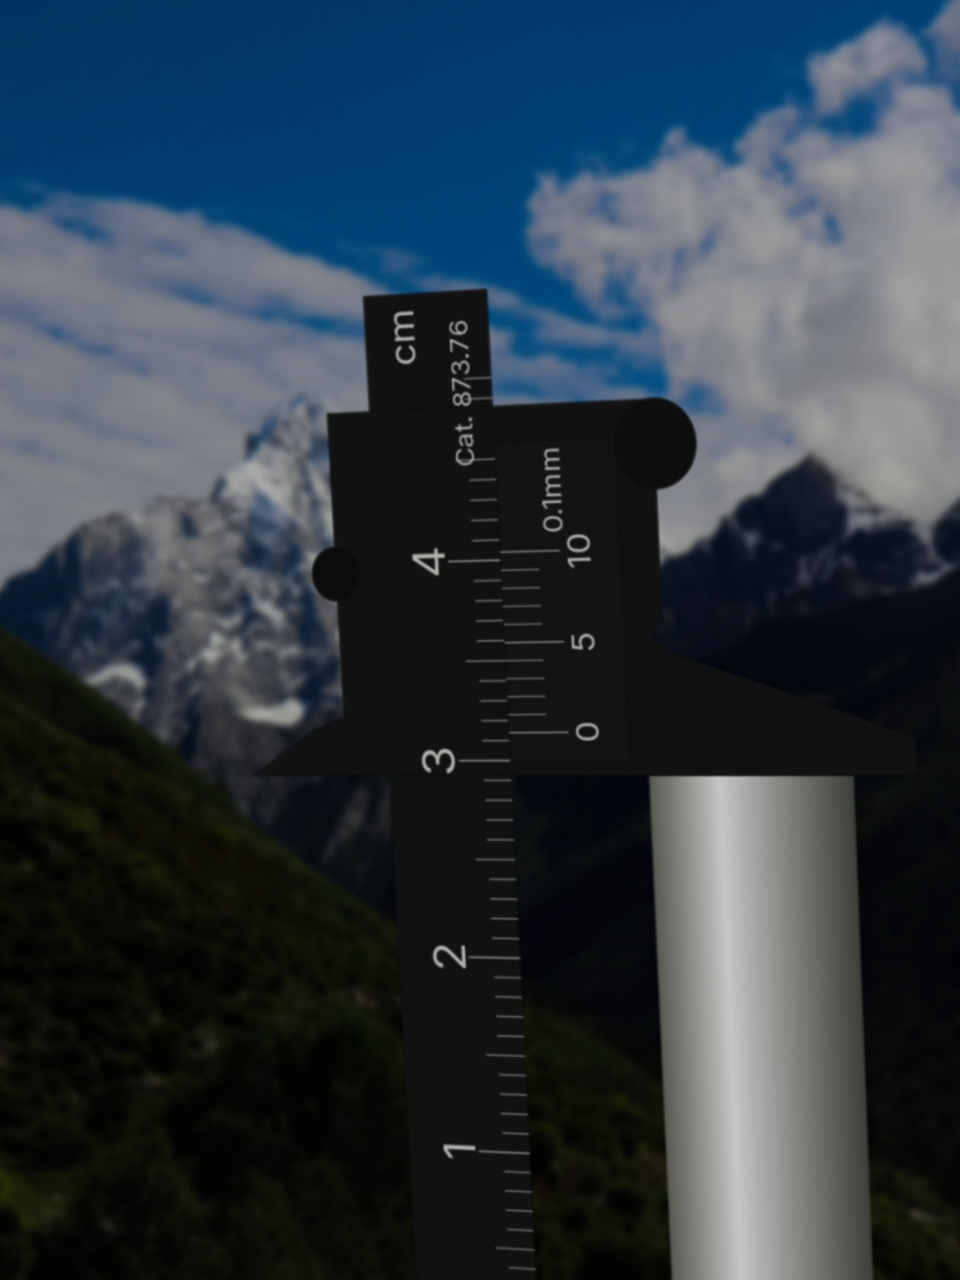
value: 31.4 (mm)
